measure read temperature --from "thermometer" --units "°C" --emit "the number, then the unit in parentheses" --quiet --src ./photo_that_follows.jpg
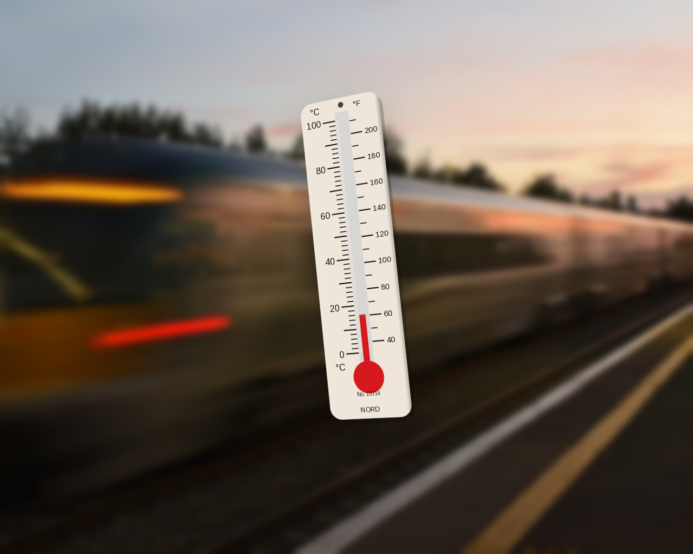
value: 16 (°C)
